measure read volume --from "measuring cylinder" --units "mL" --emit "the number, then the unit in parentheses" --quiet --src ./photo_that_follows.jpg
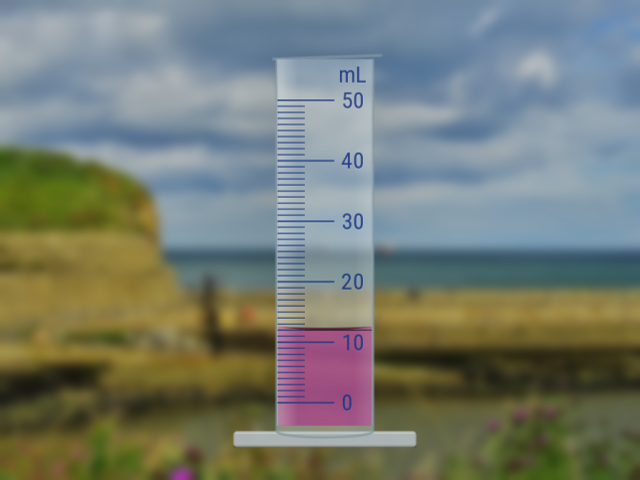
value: 12 (mL)
